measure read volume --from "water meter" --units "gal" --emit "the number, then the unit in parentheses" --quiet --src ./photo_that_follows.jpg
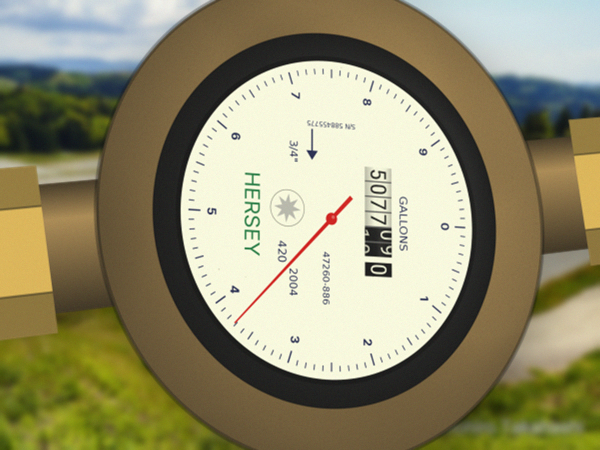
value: 5077093.7 (gal)
